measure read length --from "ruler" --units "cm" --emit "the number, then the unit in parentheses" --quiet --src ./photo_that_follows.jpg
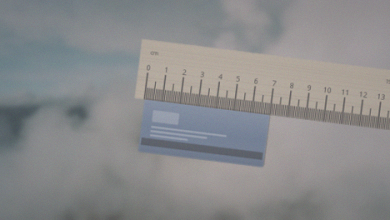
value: 7 (cm)
